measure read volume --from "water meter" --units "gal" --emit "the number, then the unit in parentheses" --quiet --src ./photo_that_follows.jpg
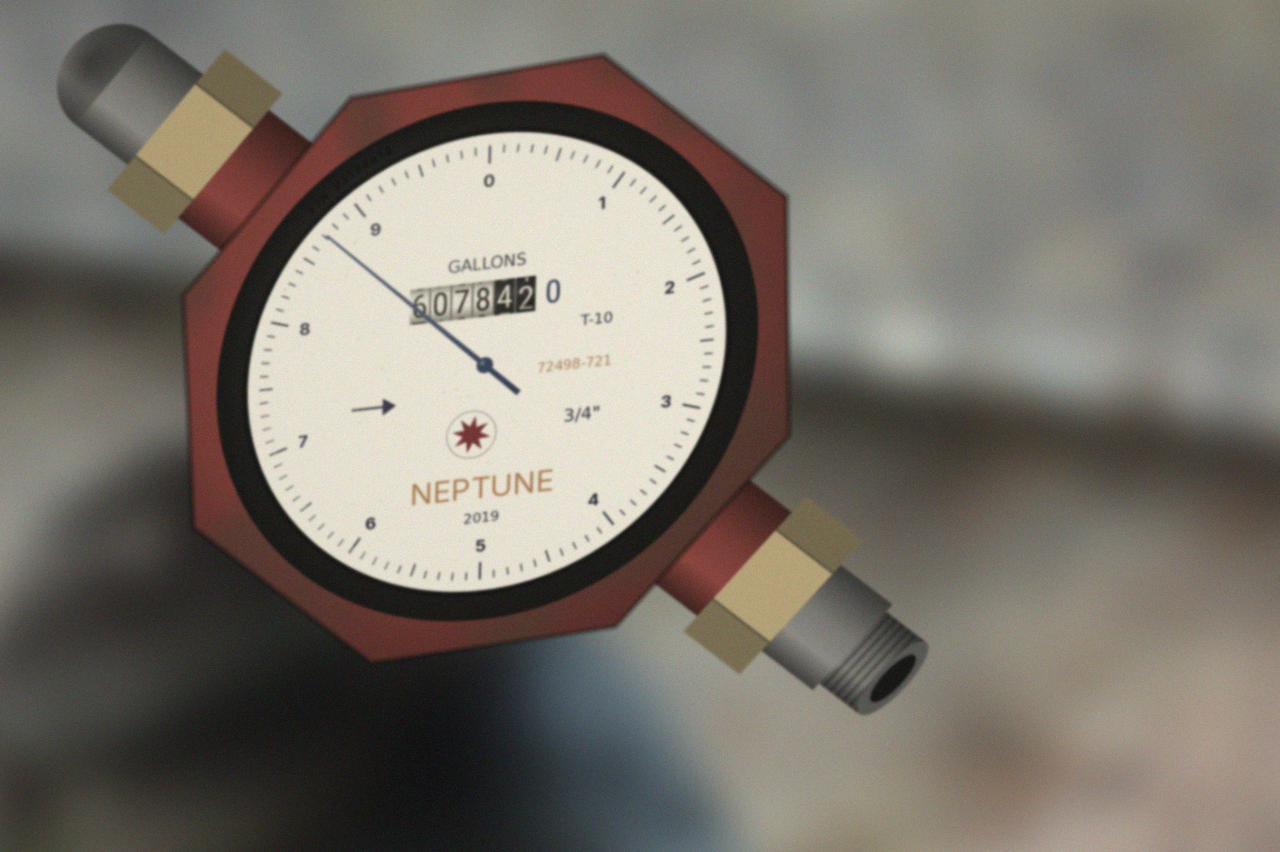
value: 6078418.7 (gal)
